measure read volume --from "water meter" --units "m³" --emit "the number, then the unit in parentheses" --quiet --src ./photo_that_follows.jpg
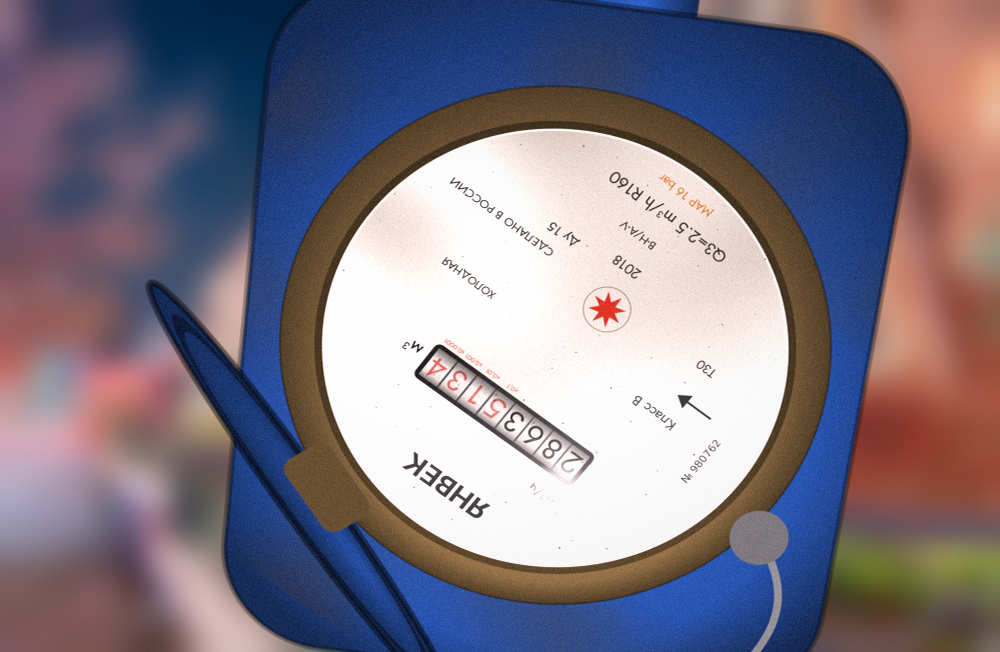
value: 2863.5134 (m³)
